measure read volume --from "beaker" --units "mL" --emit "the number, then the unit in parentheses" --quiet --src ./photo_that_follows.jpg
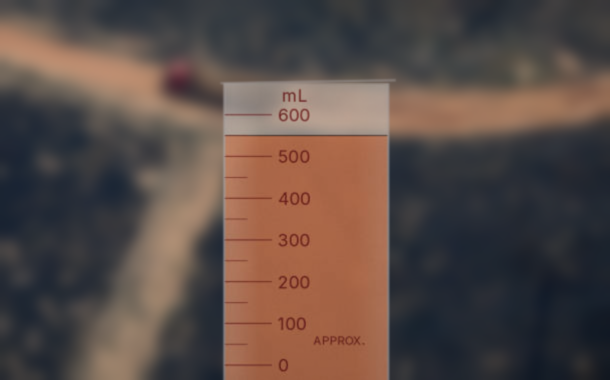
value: 550 (mL)
